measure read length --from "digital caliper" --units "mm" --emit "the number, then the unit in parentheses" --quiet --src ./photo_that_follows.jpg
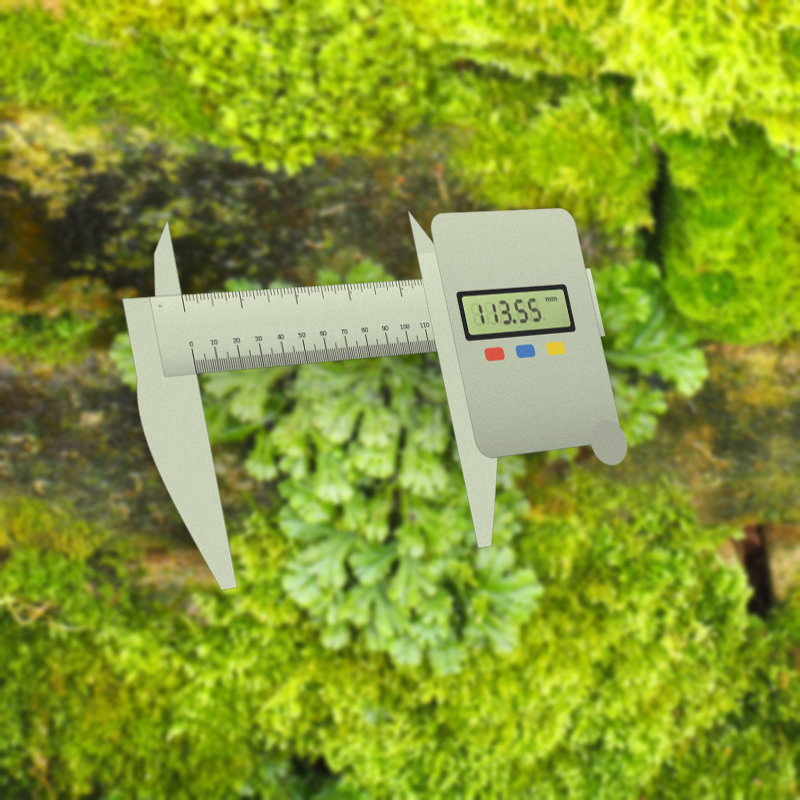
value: 113.55 (mm)
